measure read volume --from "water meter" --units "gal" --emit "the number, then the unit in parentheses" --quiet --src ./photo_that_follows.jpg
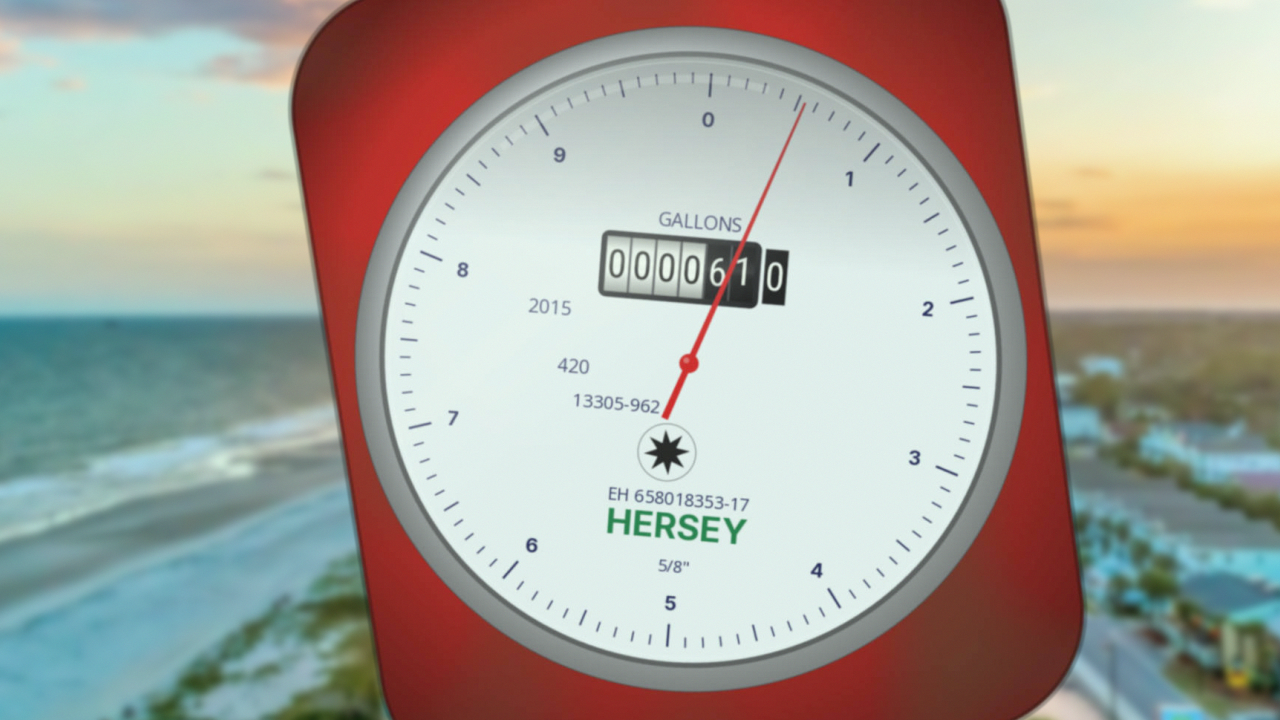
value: 610.5 (gal)
